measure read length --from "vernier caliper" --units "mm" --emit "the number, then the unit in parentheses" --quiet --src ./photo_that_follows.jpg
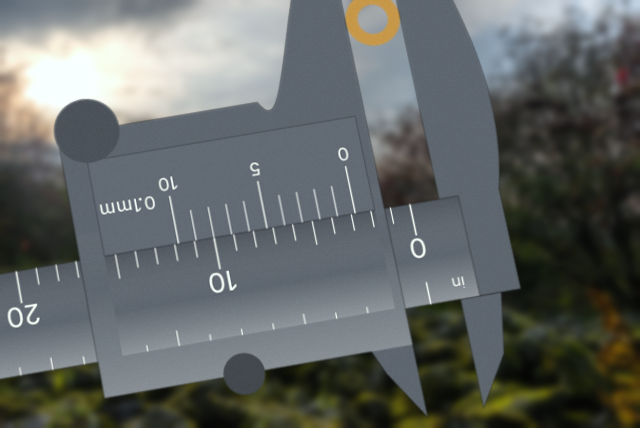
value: 2.8 (mm)
